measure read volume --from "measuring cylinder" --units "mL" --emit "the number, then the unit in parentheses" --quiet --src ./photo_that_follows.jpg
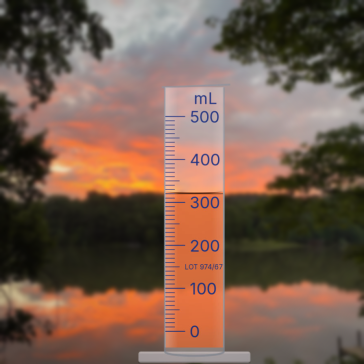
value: 320 (mL)
